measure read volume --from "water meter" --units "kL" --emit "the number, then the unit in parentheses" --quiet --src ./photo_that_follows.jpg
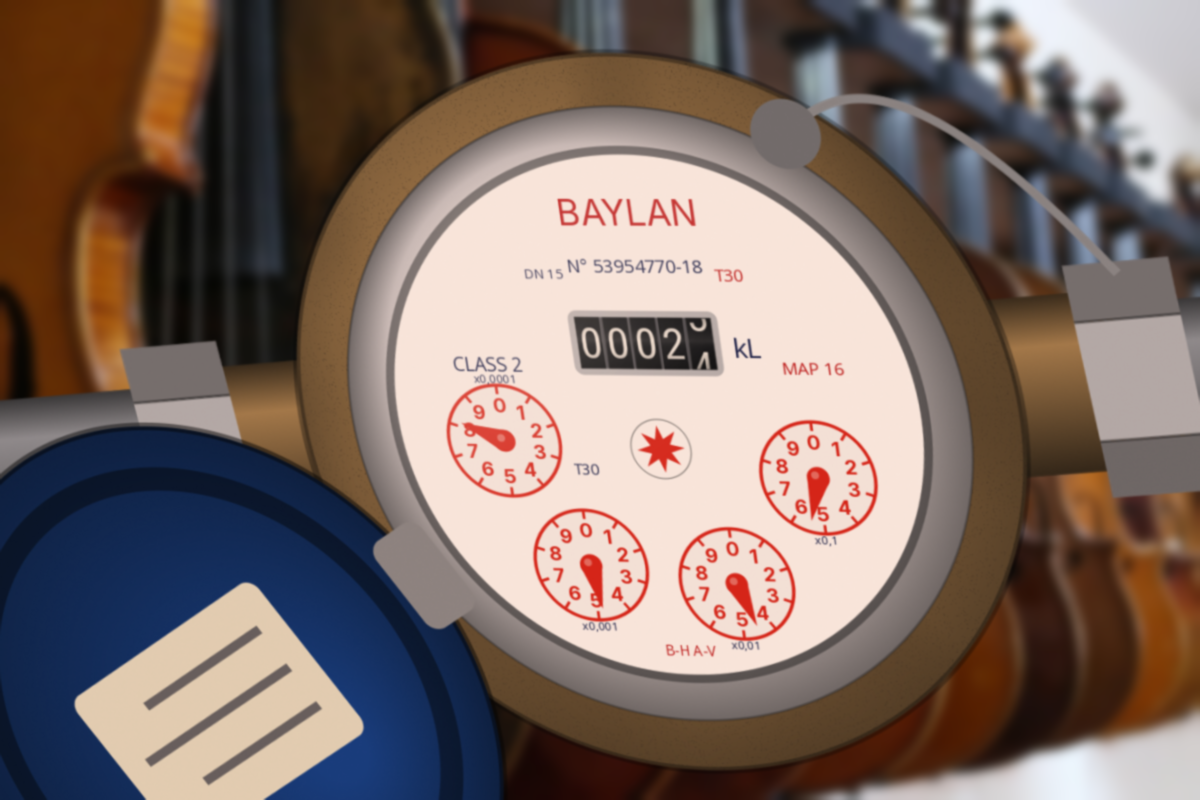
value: 23.5448 (kL)
